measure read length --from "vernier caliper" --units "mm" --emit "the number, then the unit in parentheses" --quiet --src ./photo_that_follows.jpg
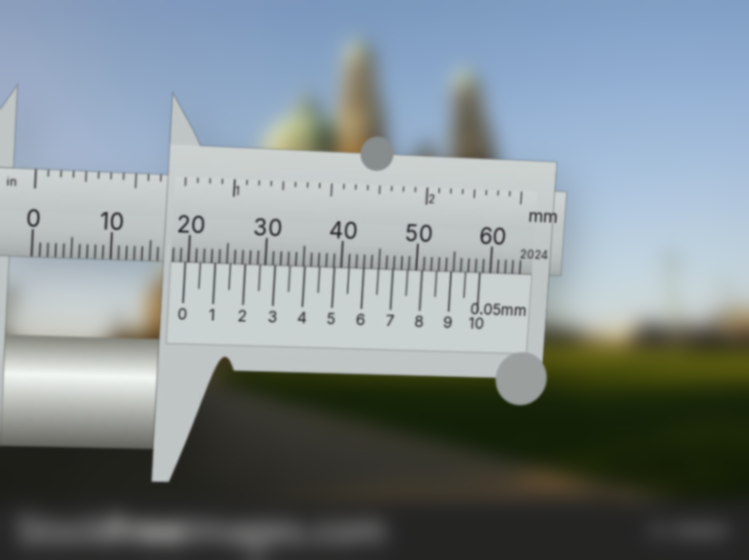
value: 19.6 (mm)
